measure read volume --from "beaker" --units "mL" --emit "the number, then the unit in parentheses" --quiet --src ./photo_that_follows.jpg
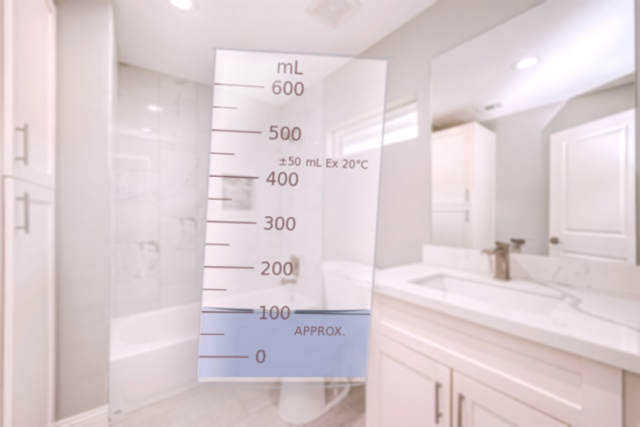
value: 100 (mL)
